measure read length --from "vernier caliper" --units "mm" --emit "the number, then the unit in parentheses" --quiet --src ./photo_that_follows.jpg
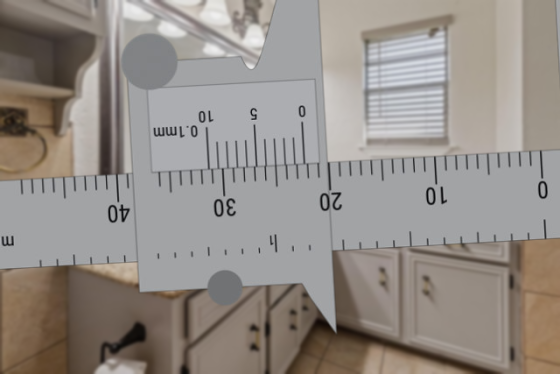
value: 22.3 (mm)
